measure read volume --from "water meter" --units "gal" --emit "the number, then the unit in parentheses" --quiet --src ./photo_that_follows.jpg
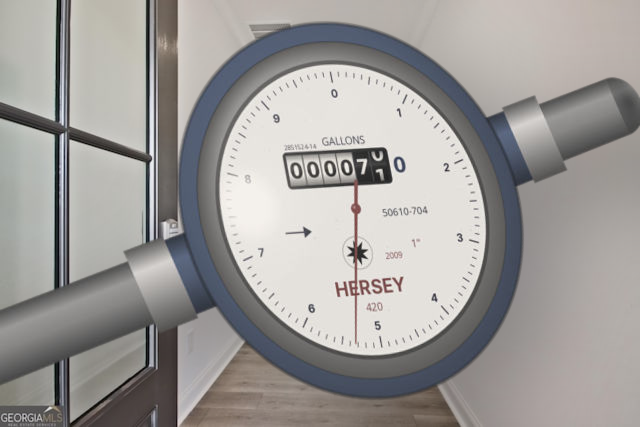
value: 705.3 (gal)
